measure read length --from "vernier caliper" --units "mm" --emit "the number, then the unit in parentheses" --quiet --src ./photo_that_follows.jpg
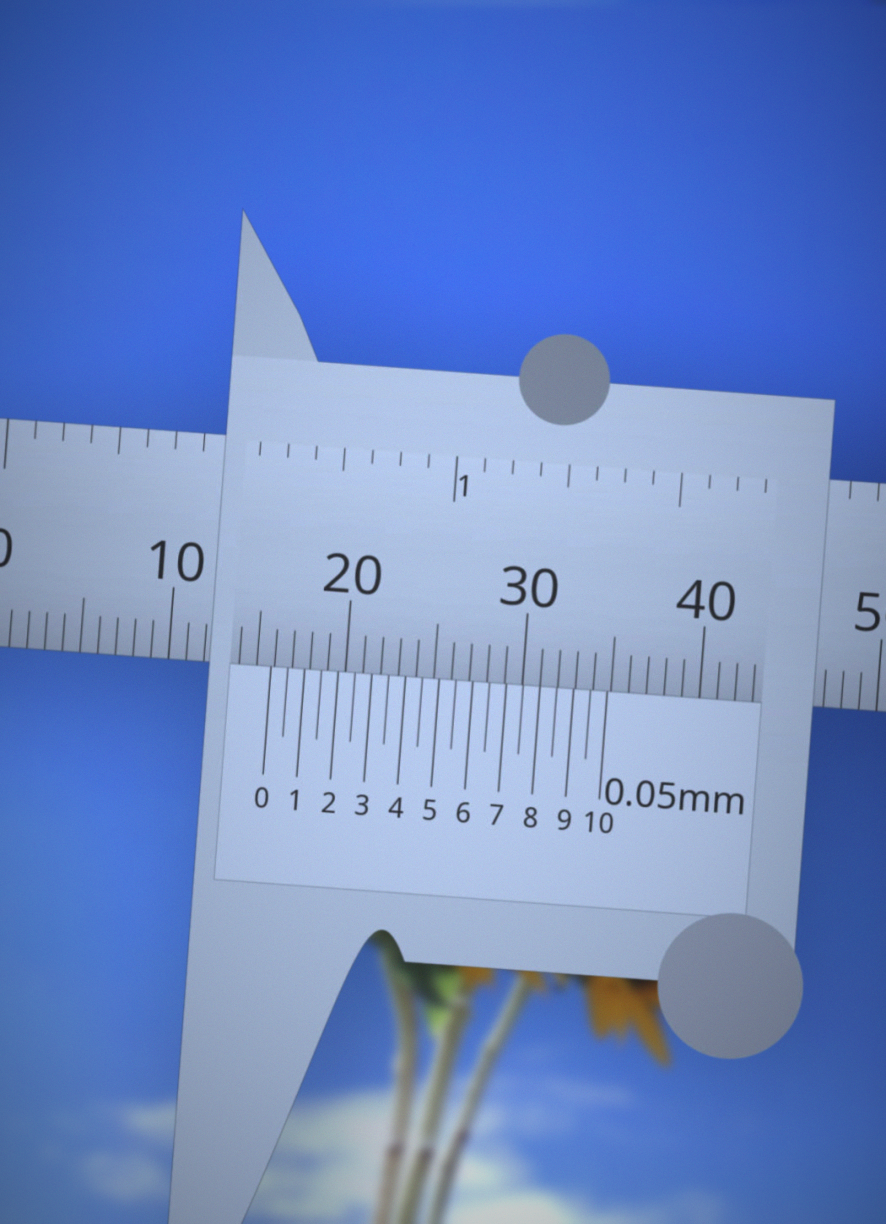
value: 15.8 (mm)
